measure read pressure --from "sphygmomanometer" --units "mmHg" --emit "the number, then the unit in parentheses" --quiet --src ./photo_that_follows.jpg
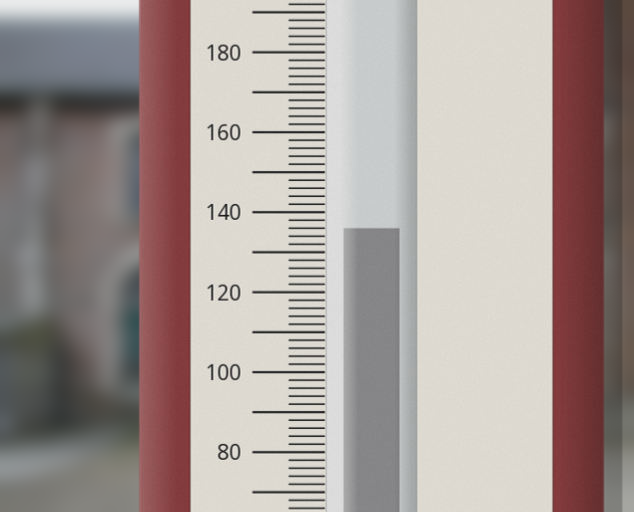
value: 136 (mmHg)
